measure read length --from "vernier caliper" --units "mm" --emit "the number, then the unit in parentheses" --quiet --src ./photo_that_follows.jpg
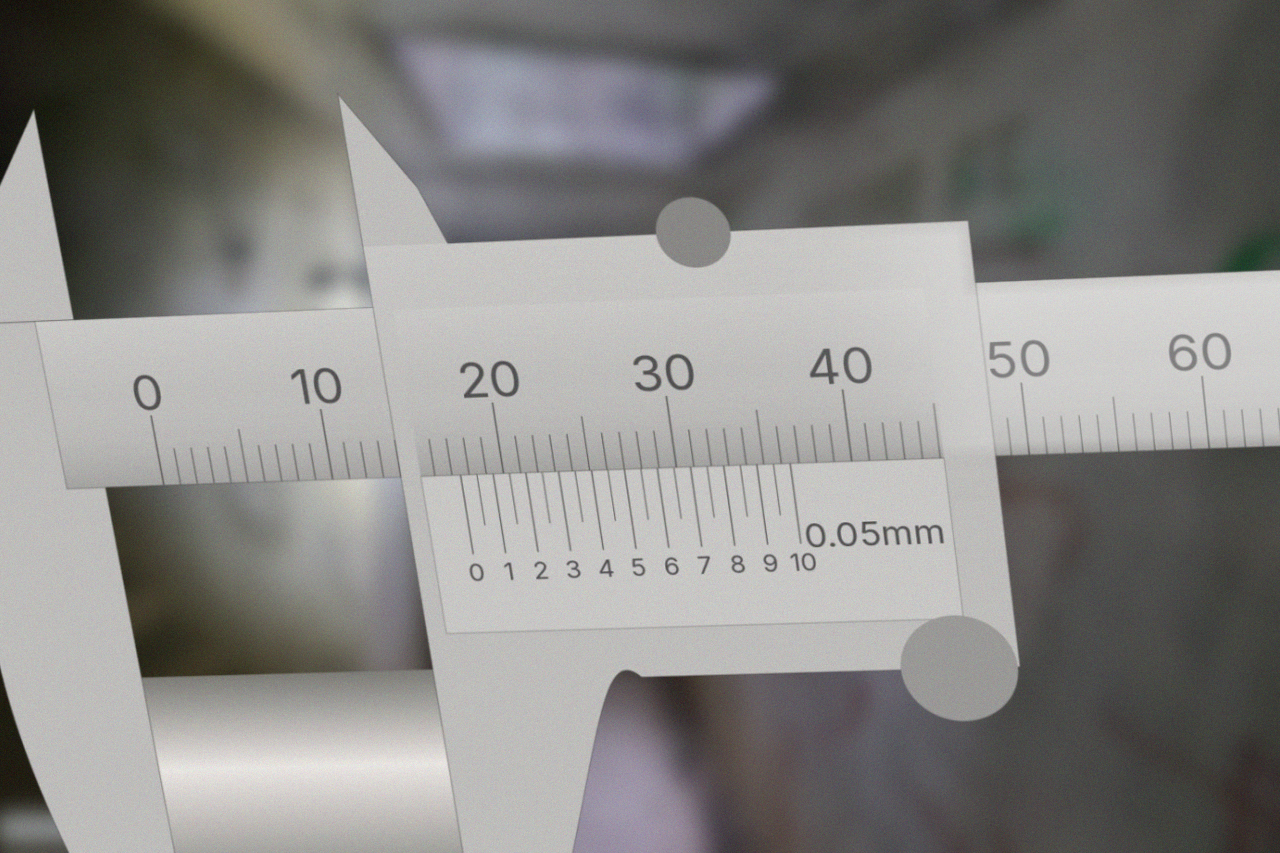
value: 17.5 (mm)
